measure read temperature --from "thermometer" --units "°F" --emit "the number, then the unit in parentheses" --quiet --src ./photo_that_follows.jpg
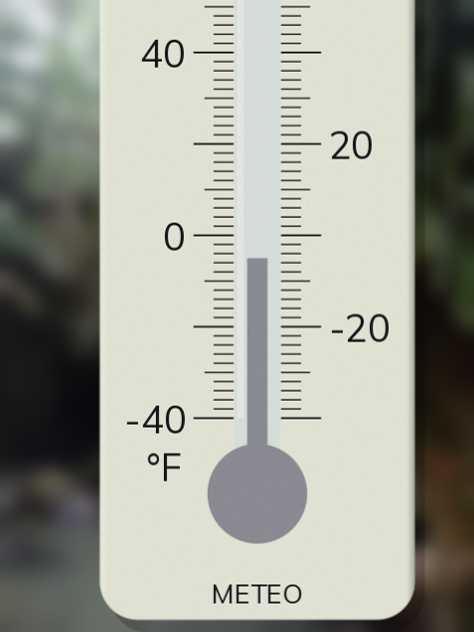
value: -5 (°F)
